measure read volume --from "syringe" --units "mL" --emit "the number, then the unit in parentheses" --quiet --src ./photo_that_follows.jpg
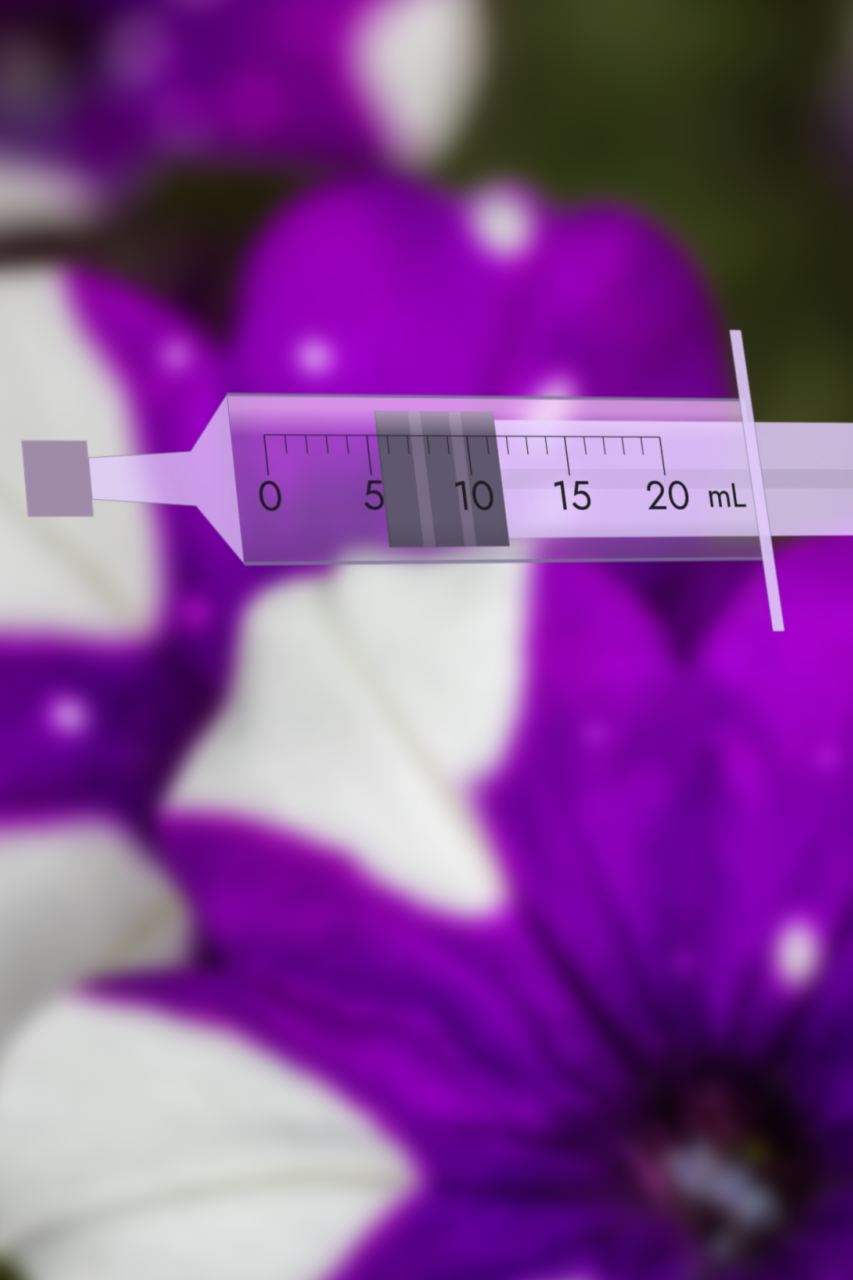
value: 5.5 (mL)
